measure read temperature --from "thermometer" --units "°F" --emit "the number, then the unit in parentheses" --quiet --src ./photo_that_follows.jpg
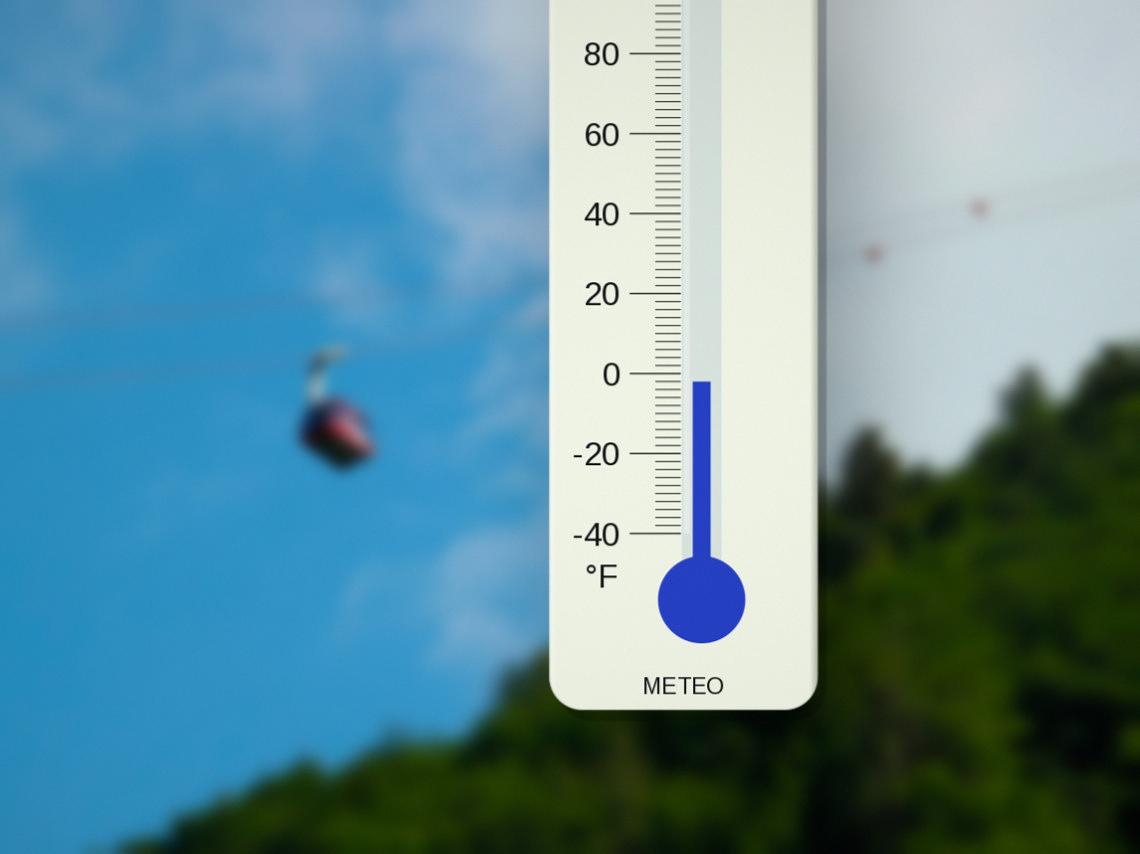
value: -2 (°F)
